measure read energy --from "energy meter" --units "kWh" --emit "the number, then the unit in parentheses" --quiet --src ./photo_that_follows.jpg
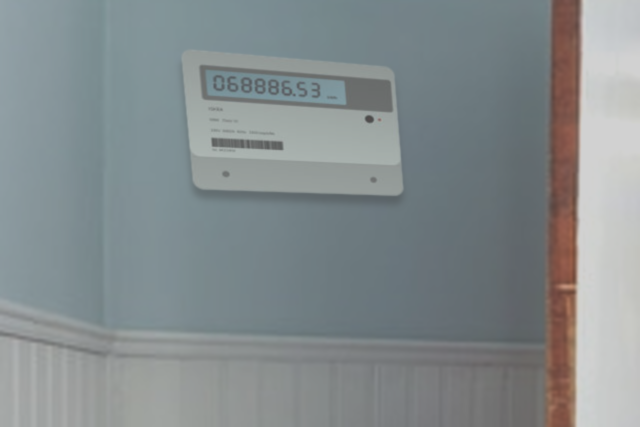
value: 68886.53 (kWh)
